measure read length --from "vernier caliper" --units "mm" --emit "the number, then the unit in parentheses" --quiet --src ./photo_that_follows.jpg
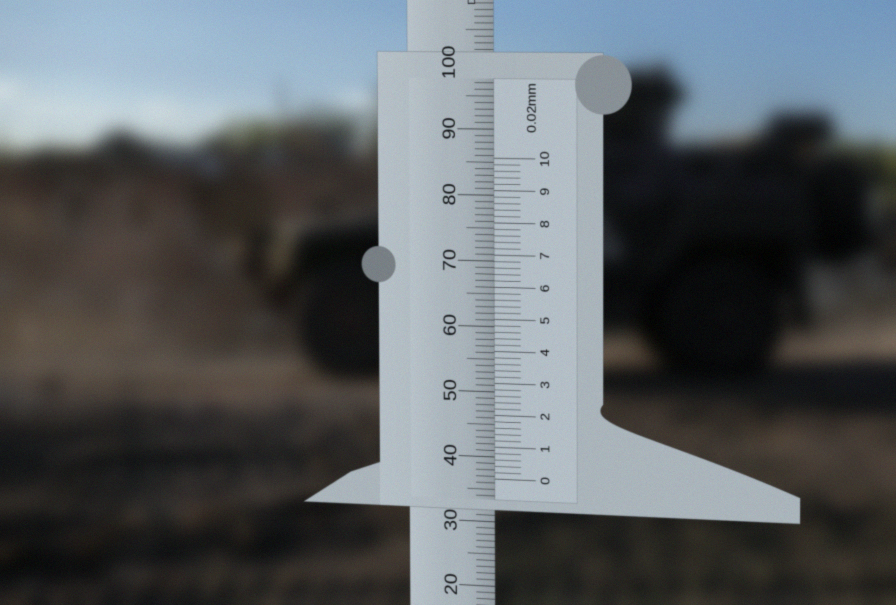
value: 36.6 (mm)
